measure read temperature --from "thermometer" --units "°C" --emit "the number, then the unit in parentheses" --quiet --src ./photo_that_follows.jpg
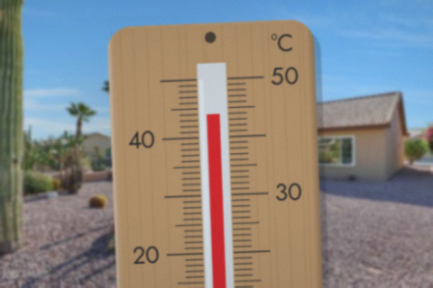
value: 44 (°C)
